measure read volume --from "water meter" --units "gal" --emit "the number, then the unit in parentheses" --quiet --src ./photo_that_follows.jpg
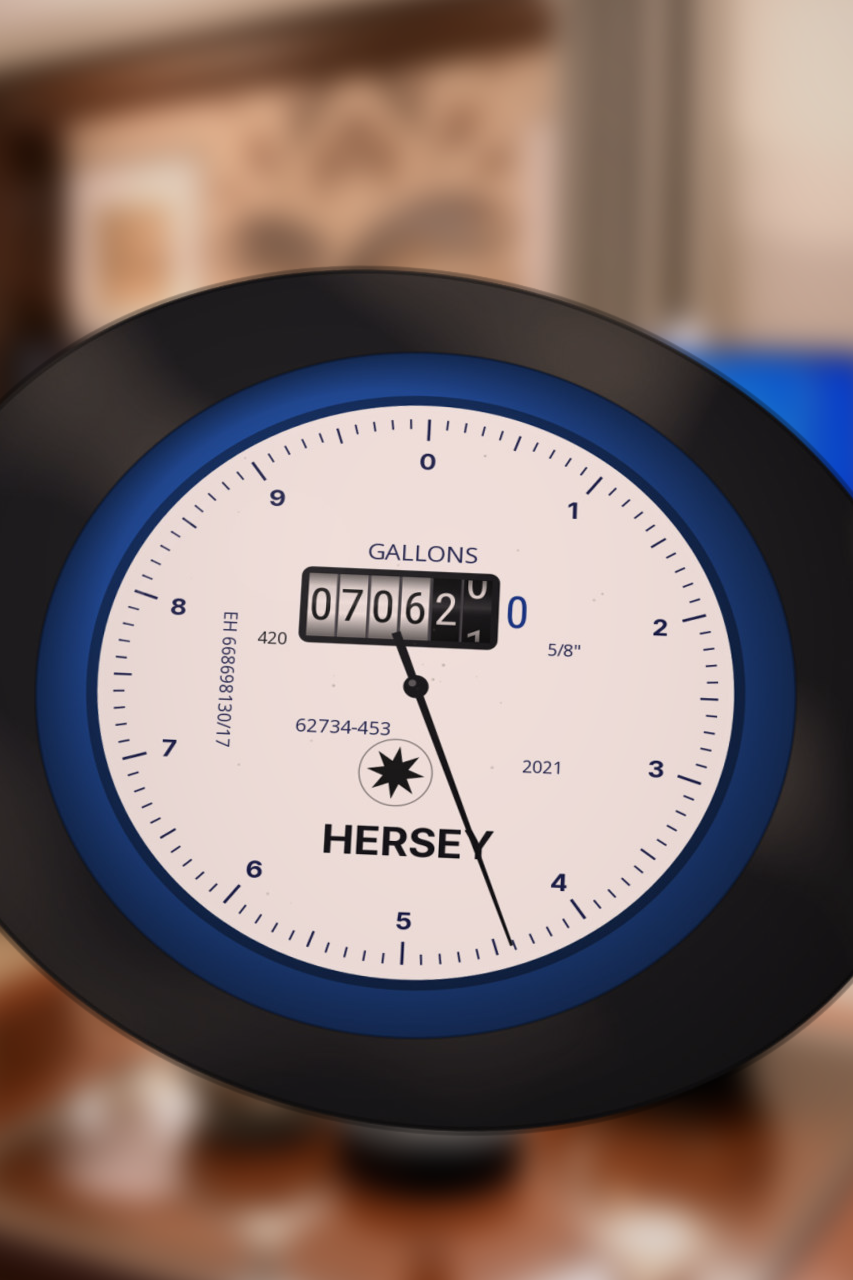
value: 706204.4 (gal)
